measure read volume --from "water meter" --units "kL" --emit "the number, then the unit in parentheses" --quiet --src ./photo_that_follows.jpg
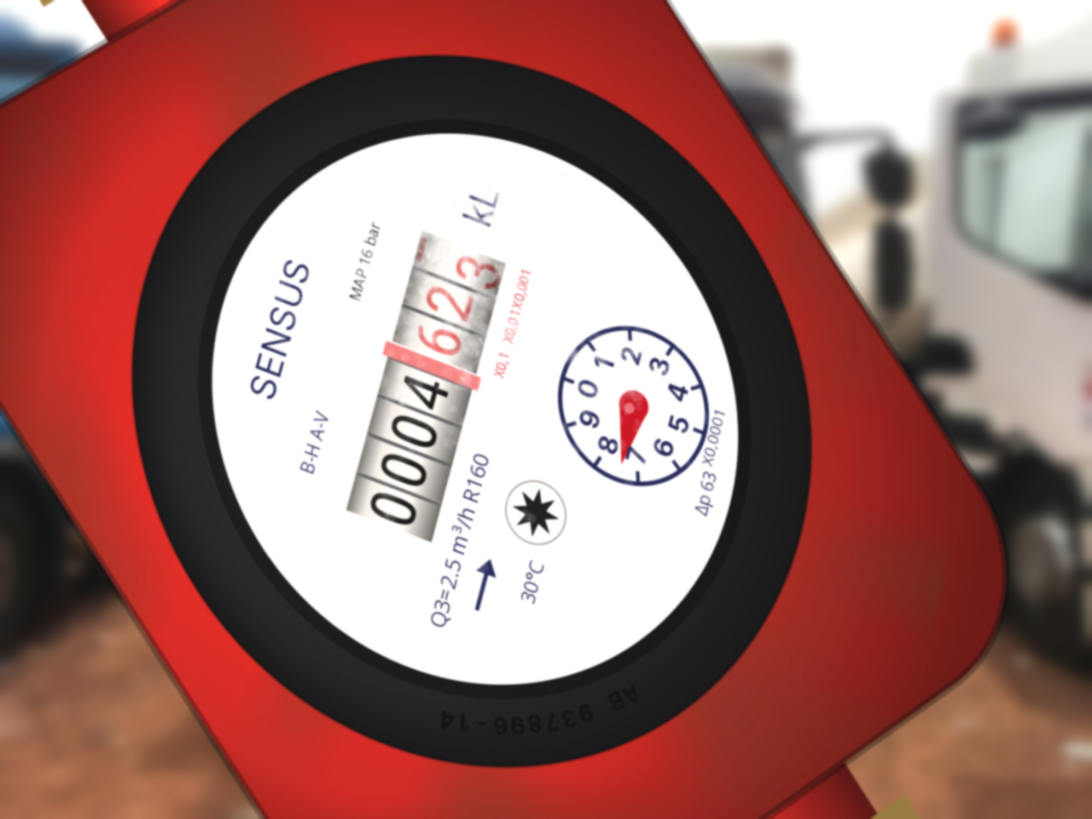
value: 4.6227 (kL)
